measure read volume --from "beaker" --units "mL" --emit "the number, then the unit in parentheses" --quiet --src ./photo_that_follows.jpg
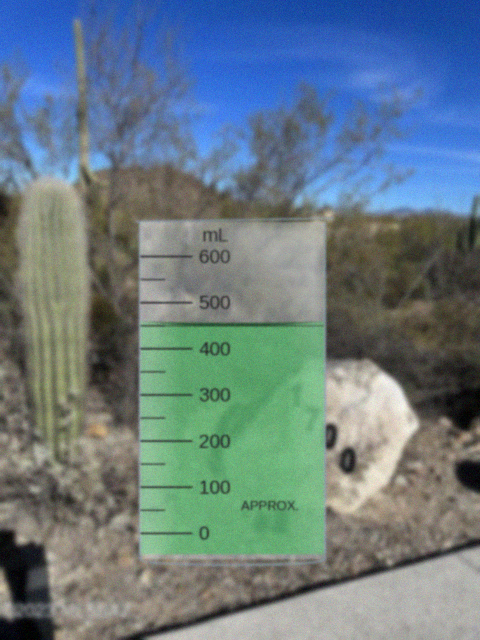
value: 450 (mL)
